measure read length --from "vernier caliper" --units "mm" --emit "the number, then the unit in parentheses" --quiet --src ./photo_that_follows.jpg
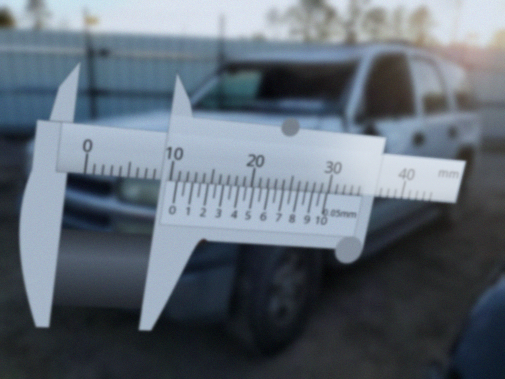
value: 10.8 (mm)
